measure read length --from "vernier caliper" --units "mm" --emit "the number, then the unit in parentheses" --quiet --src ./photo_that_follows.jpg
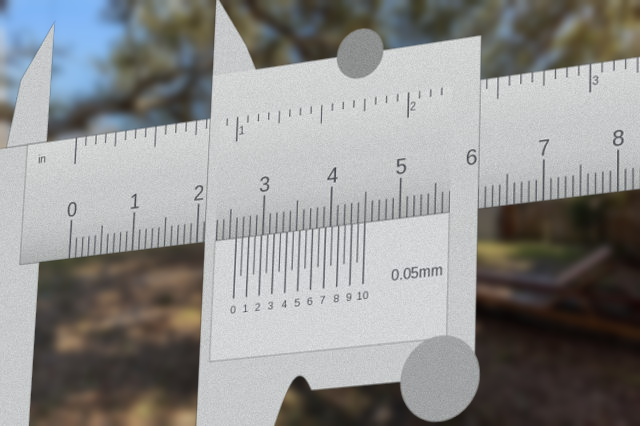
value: 26.0 (mm)
